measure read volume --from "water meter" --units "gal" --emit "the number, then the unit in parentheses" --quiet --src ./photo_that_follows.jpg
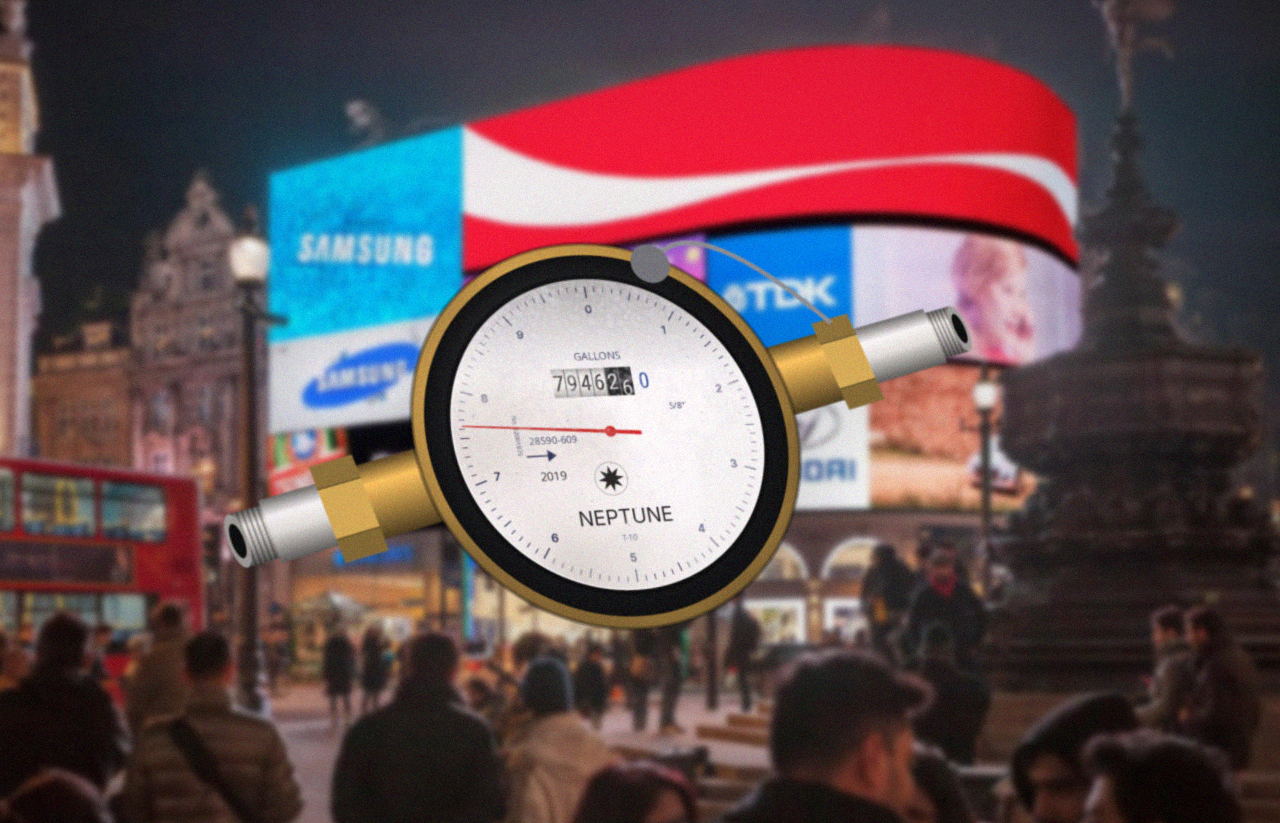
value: 7946257.6 (gal)
